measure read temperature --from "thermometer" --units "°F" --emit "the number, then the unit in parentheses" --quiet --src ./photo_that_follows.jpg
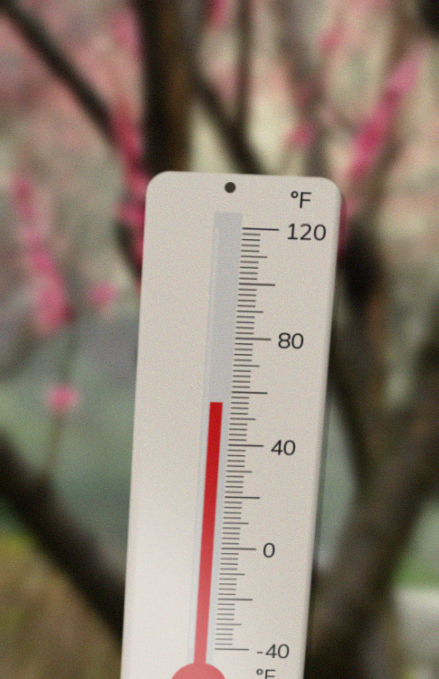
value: 56 (°F)
